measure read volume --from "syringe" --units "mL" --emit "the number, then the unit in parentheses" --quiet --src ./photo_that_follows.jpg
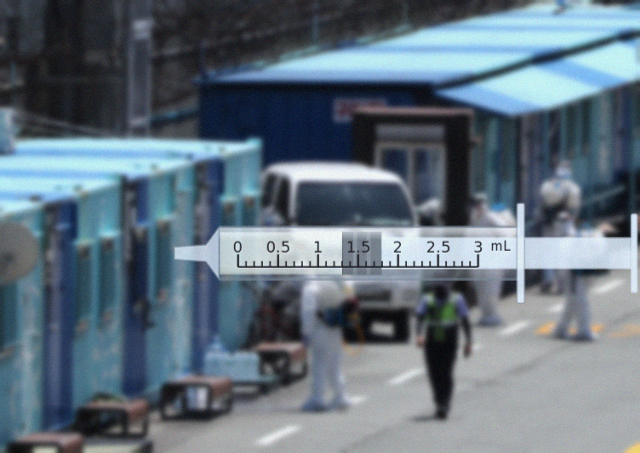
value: 1.3 (mL)
